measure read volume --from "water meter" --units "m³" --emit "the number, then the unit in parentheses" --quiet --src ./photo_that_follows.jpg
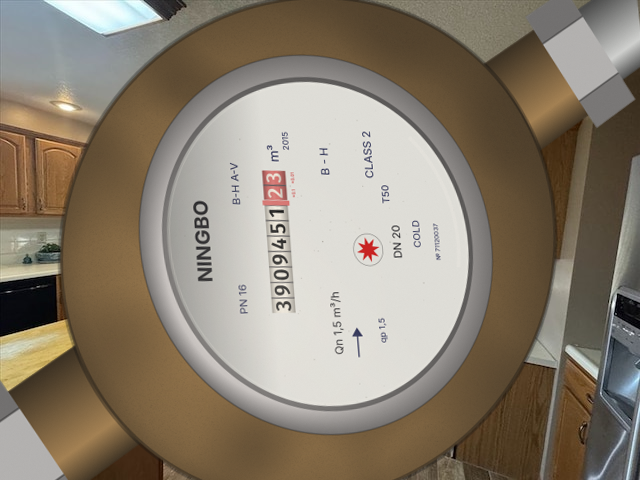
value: 3909451.23 (m³)
